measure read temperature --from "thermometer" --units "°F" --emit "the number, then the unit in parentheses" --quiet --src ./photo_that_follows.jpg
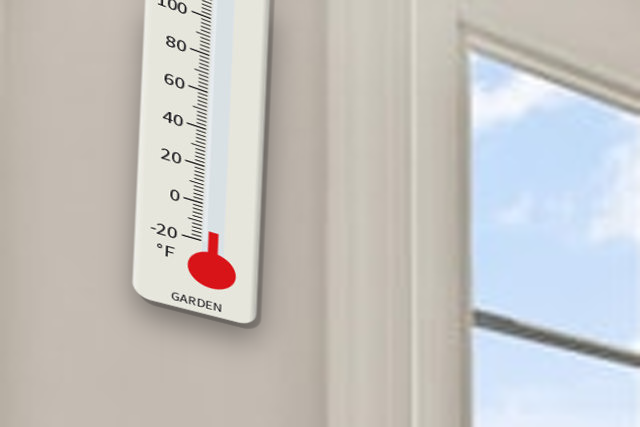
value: -14 (°F)
